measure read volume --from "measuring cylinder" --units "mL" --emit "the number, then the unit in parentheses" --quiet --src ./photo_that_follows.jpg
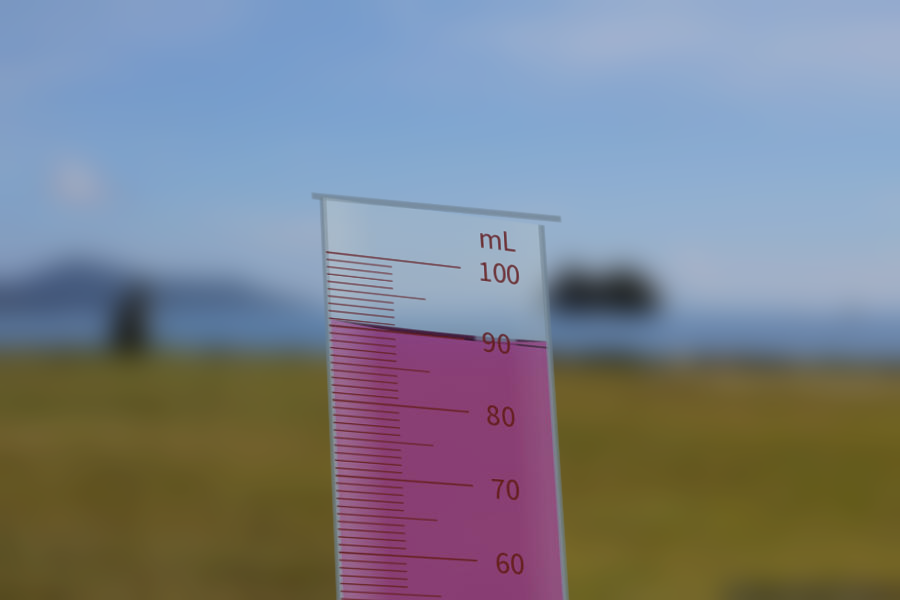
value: 90 (mL)
